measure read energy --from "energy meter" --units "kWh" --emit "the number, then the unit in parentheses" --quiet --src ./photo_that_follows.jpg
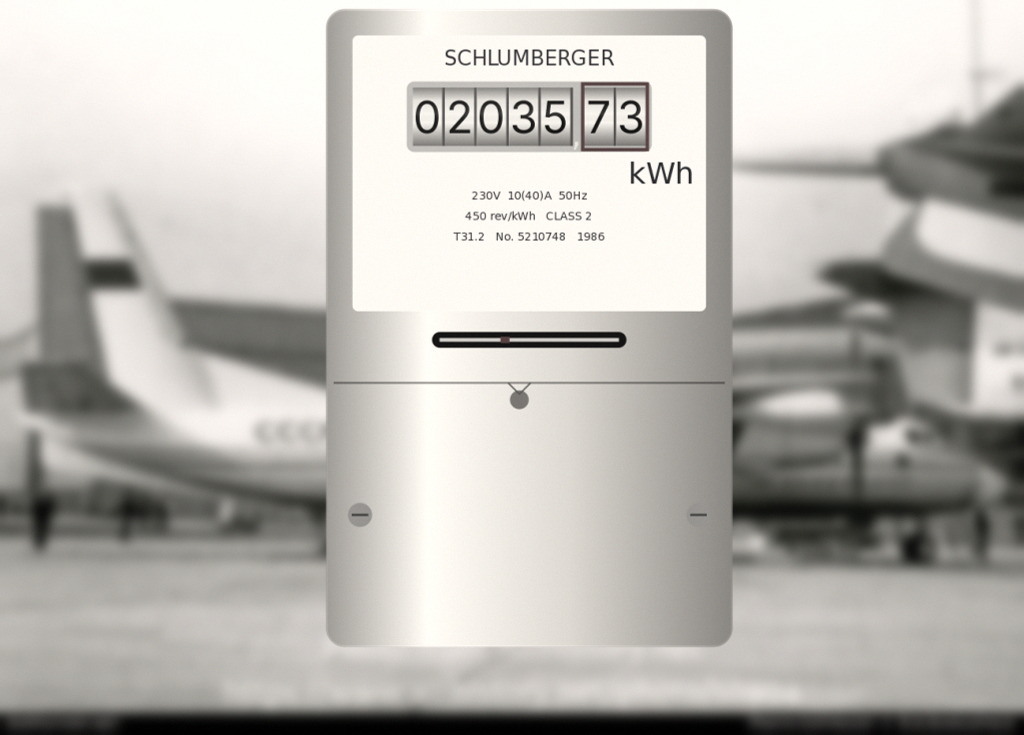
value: 2035.73 (kWh)
